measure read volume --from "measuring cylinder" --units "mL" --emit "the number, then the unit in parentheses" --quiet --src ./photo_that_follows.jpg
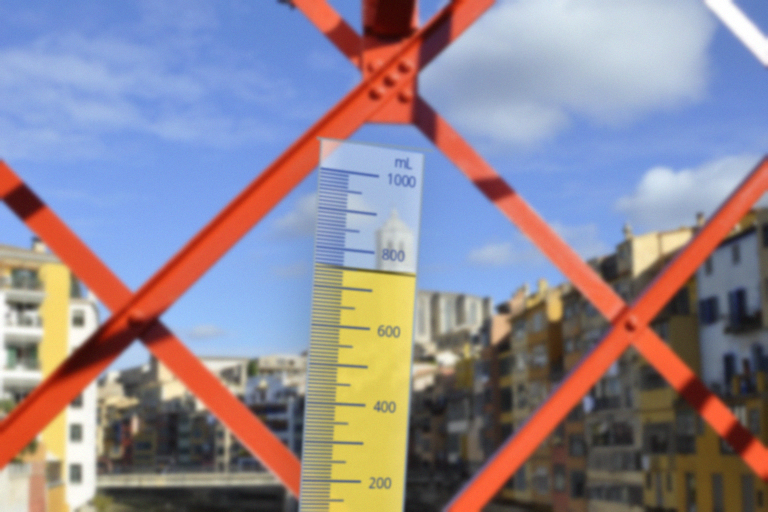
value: 750 (mL)
